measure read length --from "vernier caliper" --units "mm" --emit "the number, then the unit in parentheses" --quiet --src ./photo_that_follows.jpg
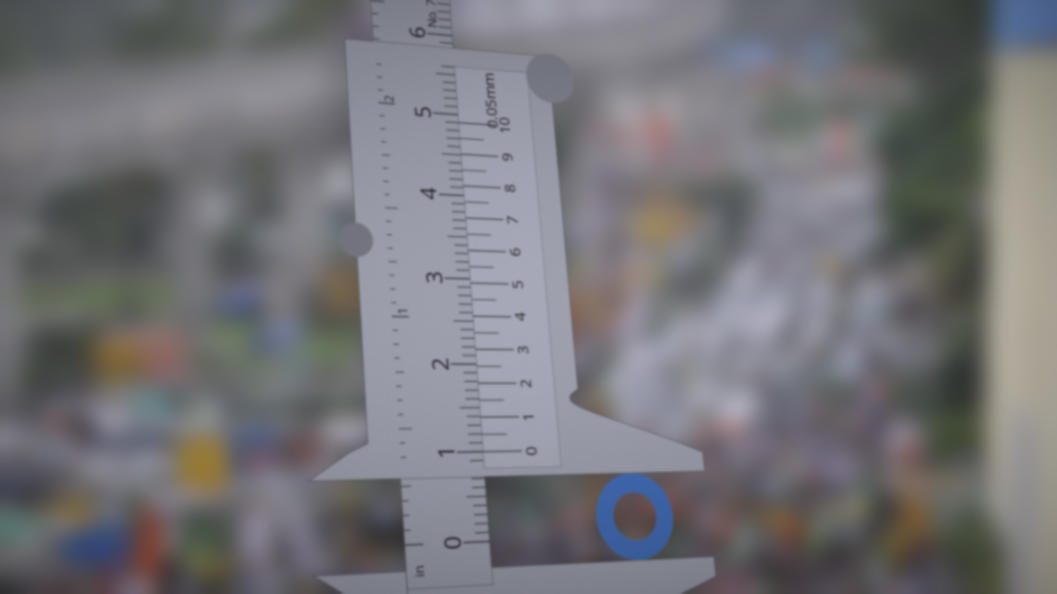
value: 10.0 (mm)
